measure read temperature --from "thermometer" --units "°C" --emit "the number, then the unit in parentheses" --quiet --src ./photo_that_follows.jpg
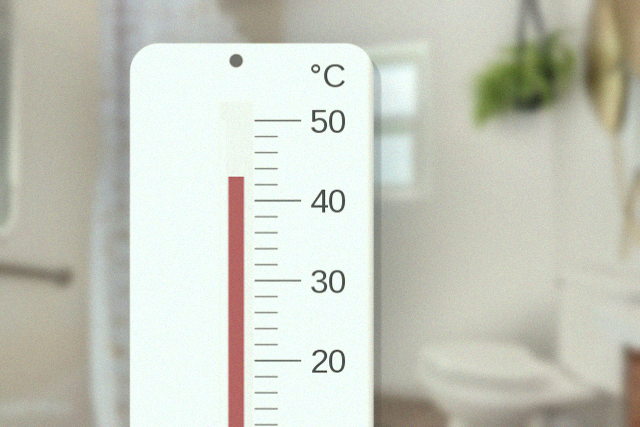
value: 43 (°C)
